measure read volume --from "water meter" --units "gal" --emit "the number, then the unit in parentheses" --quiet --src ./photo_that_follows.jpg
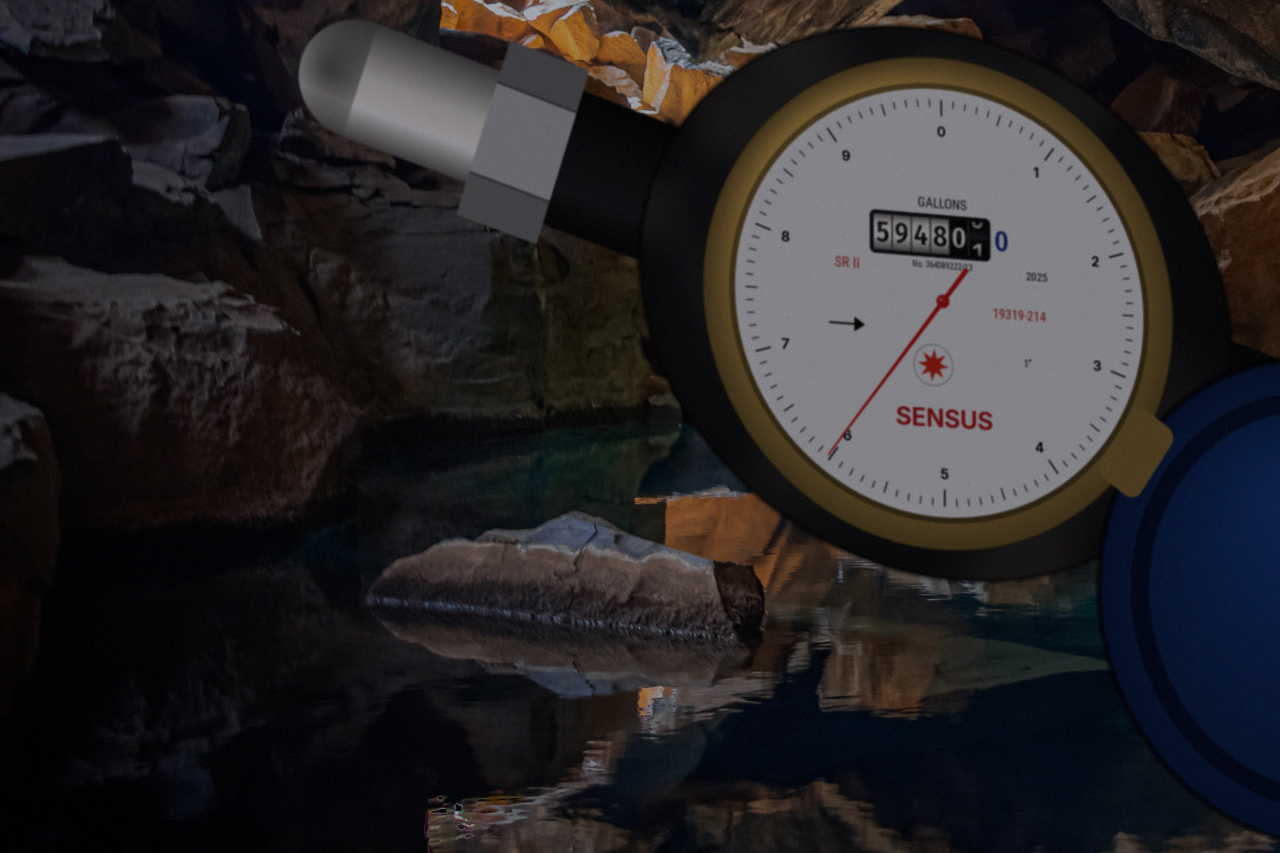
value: 5948006.0 (gal)
